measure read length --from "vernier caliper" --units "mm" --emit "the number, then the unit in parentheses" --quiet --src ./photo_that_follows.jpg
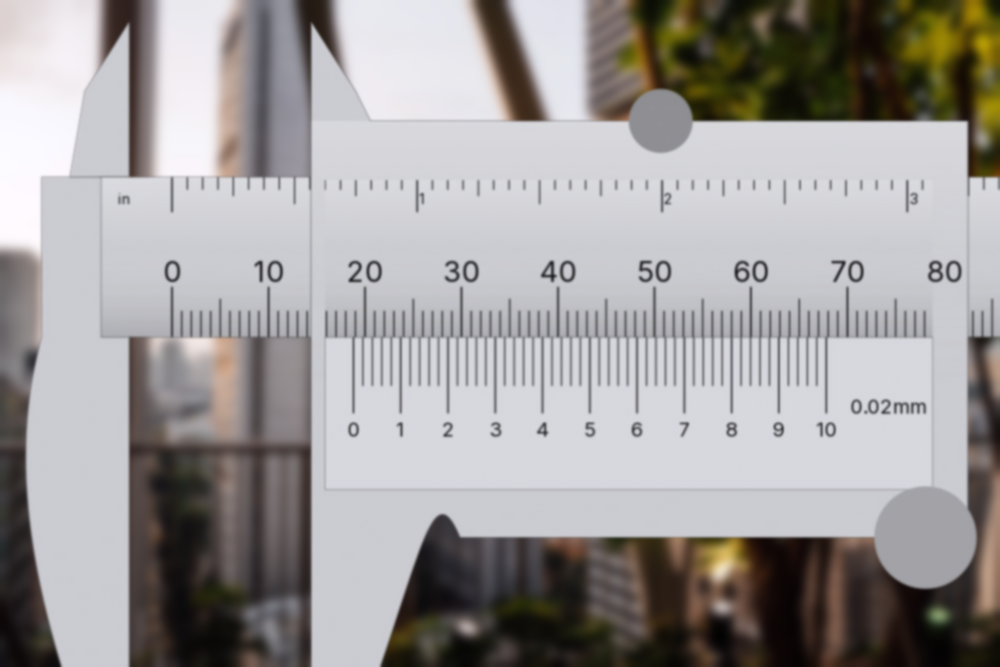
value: 18.8 (mm)
